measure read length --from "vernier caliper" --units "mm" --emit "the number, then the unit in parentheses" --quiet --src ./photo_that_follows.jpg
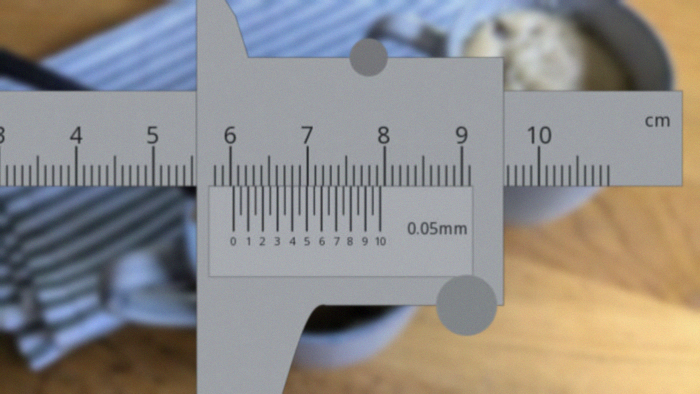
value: 60.4 (mm)
